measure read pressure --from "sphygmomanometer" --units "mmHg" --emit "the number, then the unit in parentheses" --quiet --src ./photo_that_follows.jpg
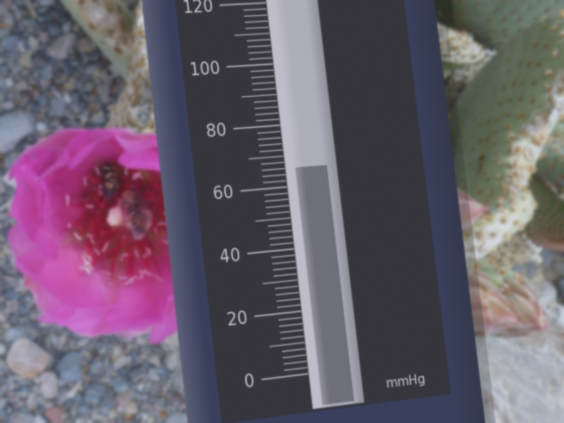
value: 66 (mmHg)
